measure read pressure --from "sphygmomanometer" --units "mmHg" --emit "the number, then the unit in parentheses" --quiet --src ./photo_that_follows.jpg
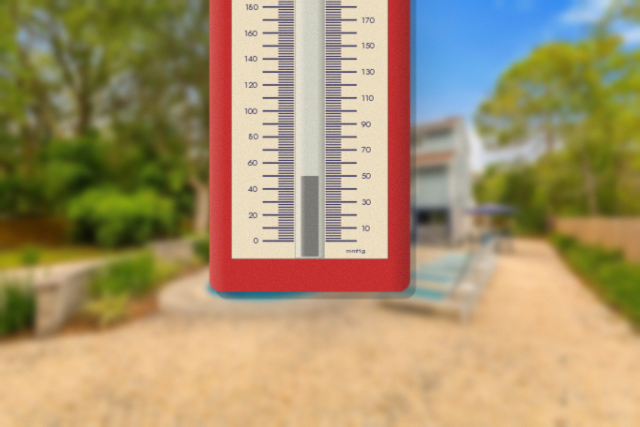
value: 50 (mmHg)
